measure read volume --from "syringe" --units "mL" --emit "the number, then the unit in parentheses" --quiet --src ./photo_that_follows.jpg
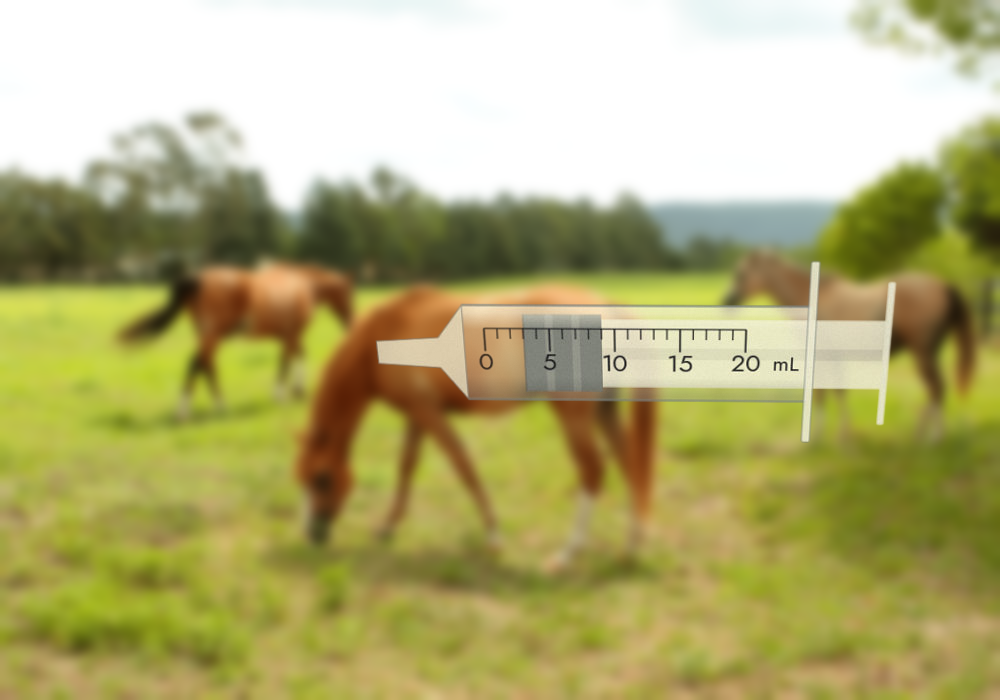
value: 3 (mL)
